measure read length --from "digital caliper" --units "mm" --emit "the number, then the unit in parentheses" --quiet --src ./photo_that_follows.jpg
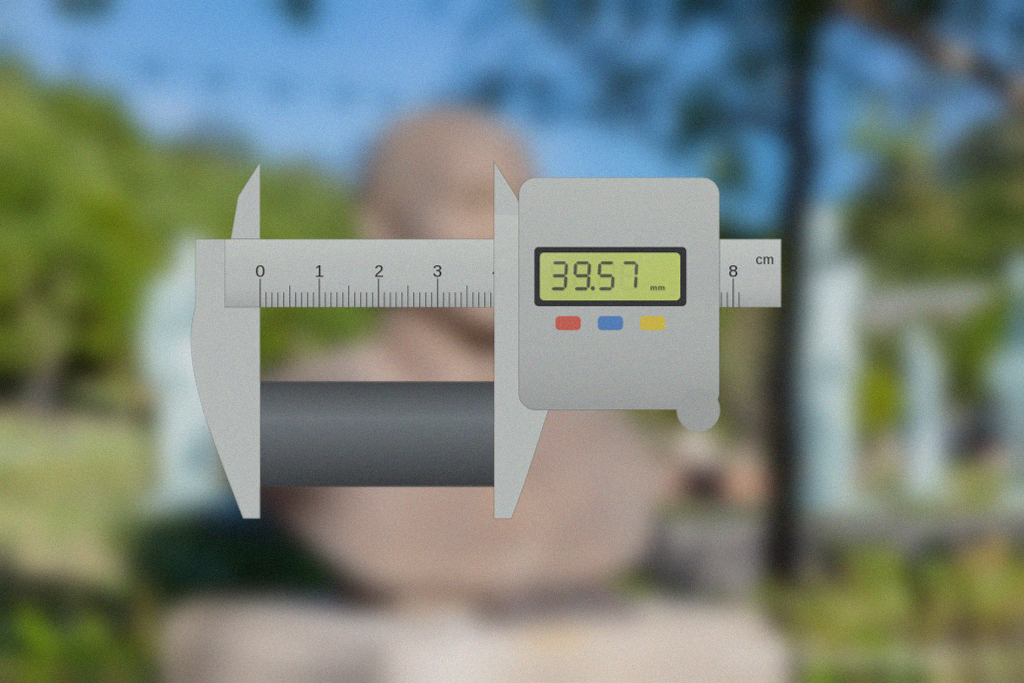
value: 39.57 (mm)
